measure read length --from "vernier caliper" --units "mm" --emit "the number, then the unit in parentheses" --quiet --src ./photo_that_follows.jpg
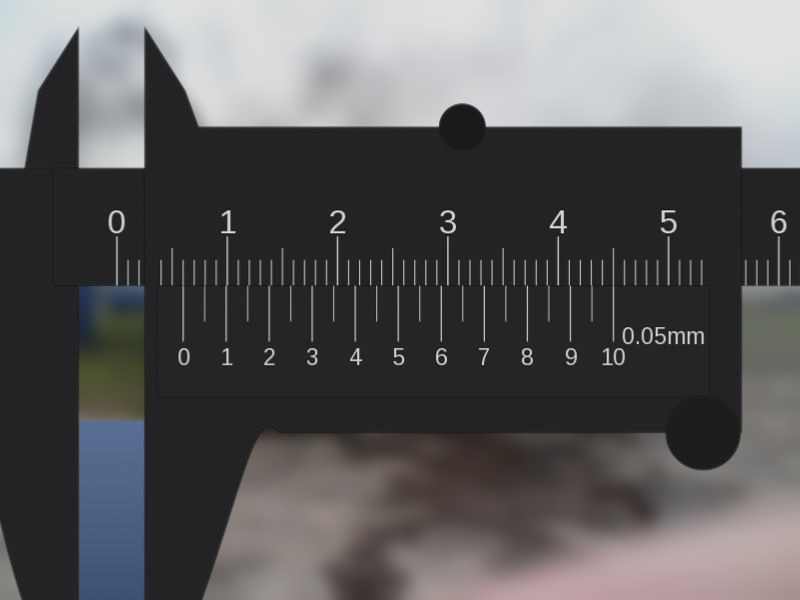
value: 6.0 (mm)
